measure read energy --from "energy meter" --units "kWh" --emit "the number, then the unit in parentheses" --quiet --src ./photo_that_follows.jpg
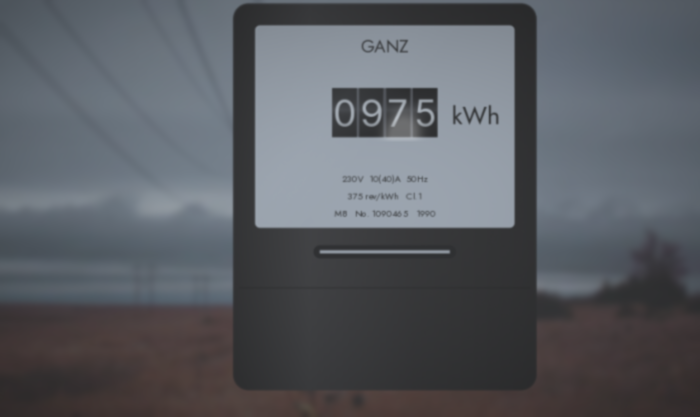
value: 975 (kWh)
